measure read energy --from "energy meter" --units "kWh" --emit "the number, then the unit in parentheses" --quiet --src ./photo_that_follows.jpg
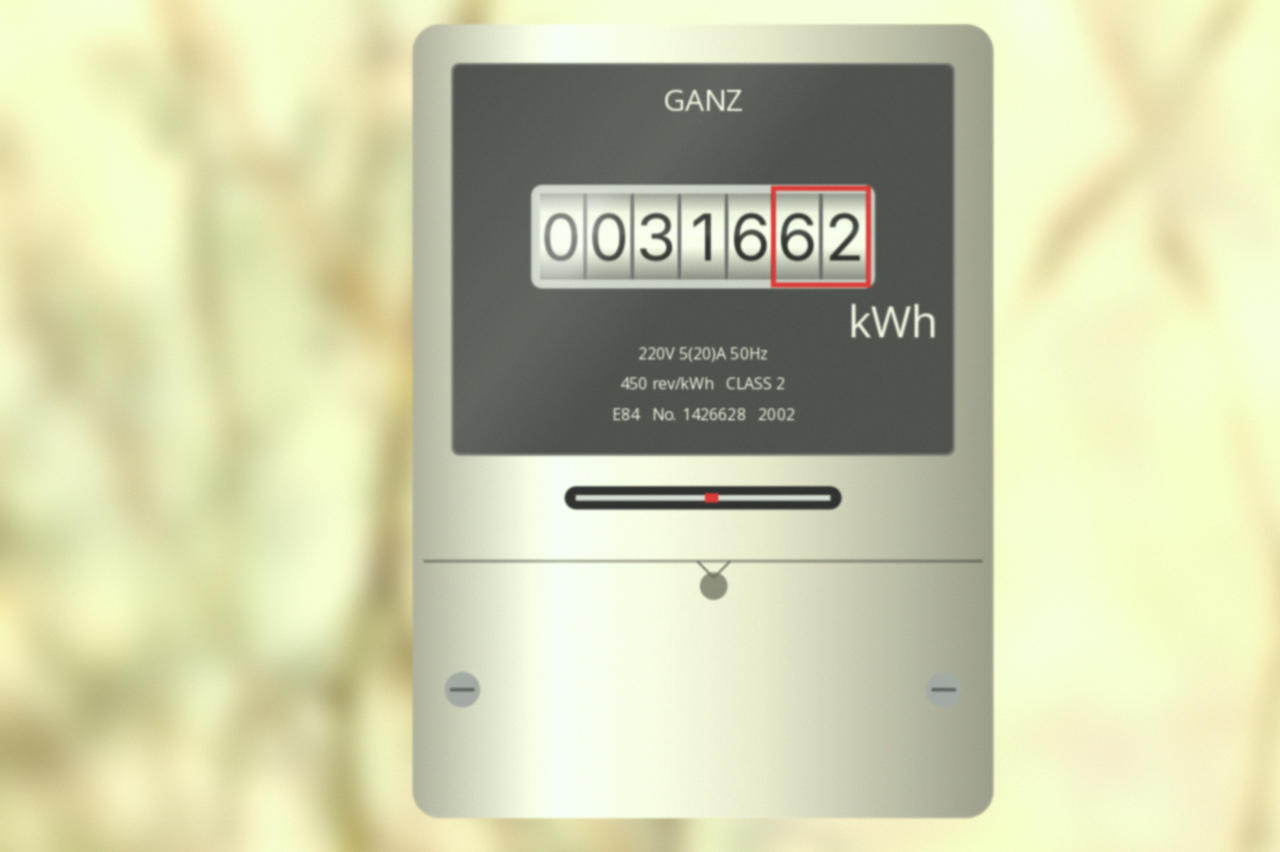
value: 316.62 (kWh)
